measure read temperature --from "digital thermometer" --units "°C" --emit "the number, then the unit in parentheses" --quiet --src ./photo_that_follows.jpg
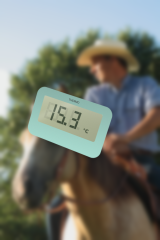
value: 15.3 (°C)
